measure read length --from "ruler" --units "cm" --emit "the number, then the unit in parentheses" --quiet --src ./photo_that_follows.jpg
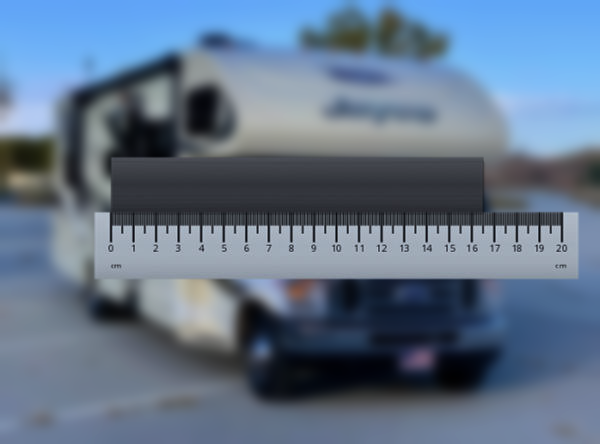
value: 16.5 (cm)
